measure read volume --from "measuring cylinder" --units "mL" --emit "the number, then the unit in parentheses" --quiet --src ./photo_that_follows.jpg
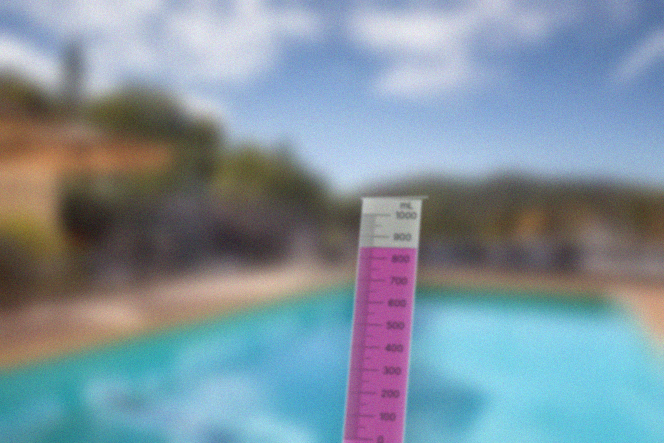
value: 850 (mL)
